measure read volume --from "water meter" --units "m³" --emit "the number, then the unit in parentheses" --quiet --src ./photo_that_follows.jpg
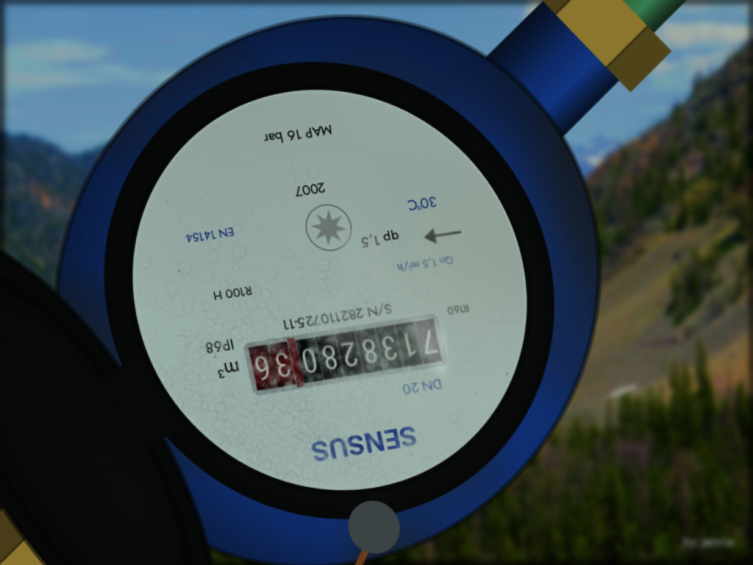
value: 7138280.36 (m³)
